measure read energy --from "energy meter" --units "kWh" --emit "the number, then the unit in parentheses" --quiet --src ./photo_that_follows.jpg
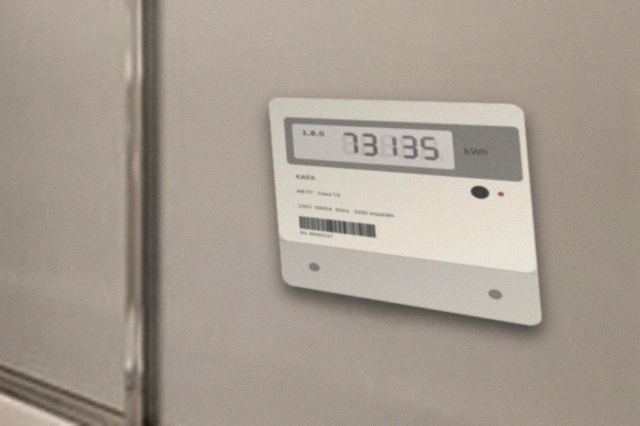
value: 73135 (kWh)
